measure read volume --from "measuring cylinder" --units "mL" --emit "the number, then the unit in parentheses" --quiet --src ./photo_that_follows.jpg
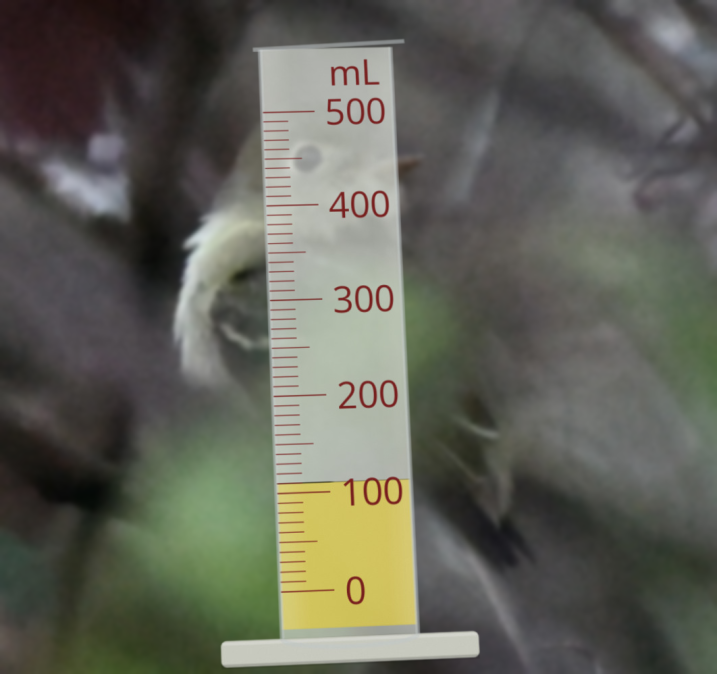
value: 110 (mL)
